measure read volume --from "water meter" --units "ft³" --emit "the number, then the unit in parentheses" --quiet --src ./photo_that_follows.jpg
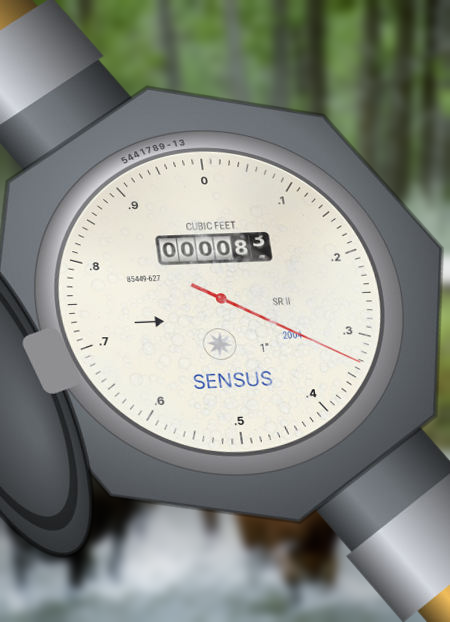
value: 83.33 (ft³)
